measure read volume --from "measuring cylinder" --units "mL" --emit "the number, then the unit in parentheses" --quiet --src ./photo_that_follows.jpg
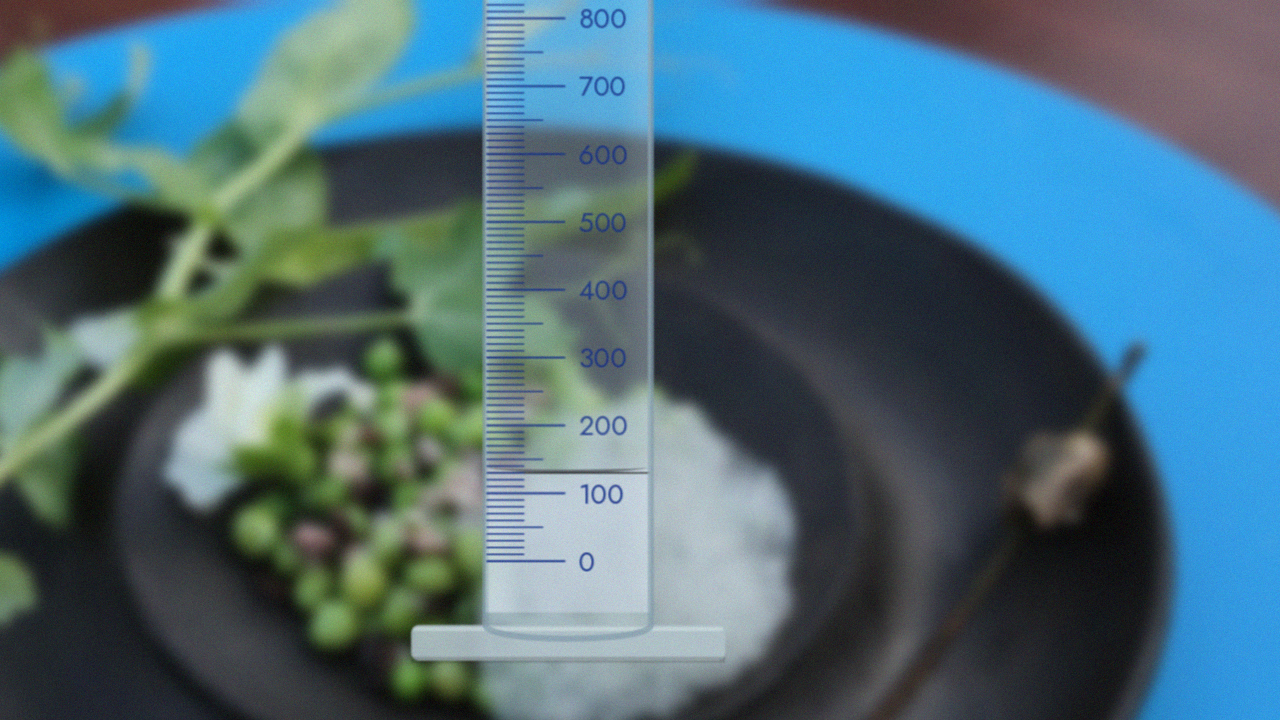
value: 130 (mL)
